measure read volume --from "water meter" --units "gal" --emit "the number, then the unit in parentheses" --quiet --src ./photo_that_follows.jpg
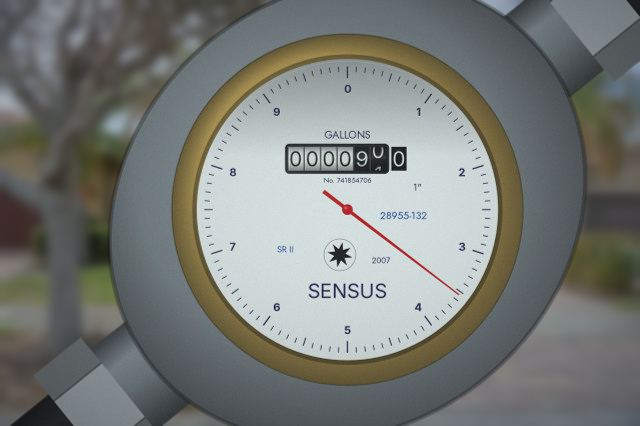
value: 903.5 (gal)
